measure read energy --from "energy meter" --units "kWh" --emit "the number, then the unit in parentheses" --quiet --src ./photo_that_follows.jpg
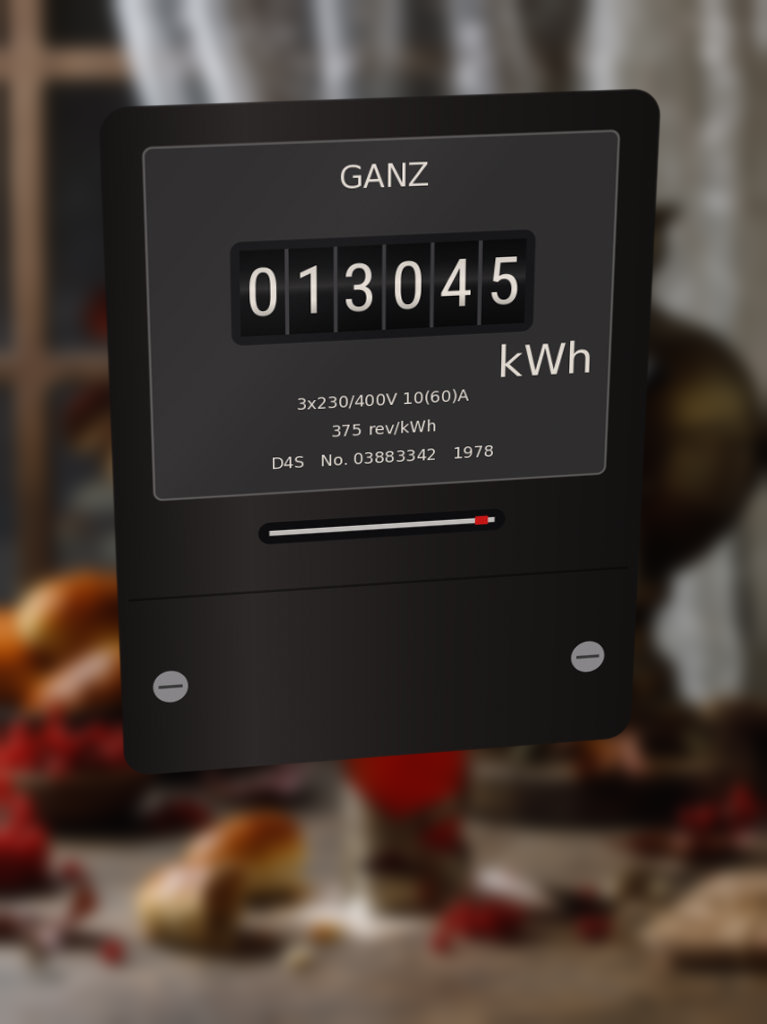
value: 13045 (kWh)
